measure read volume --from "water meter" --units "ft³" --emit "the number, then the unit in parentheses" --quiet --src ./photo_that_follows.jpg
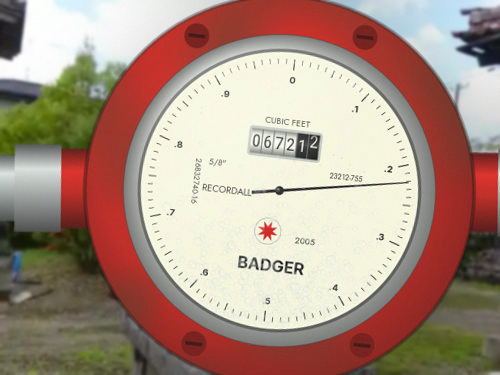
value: 67212.22 (ft³)
